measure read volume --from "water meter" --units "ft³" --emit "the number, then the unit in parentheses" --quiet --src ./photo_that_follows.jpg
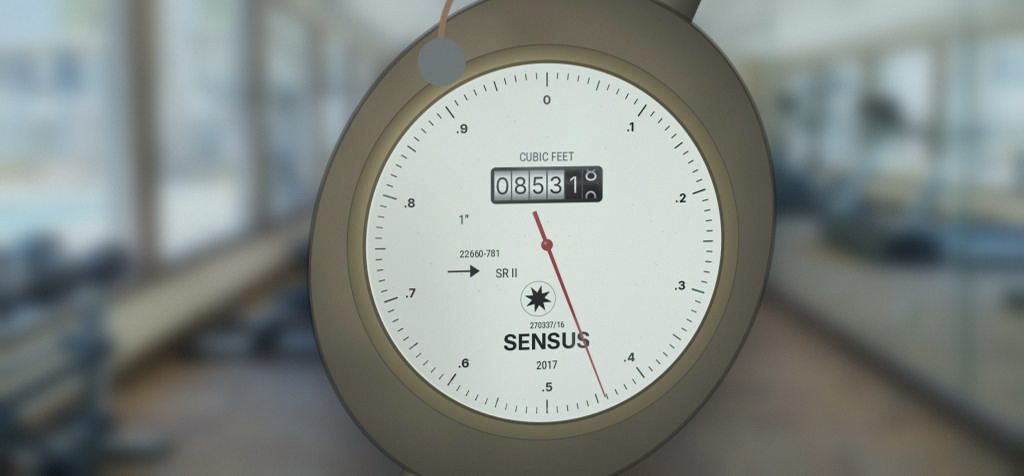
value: 85318.44 (ft³)
